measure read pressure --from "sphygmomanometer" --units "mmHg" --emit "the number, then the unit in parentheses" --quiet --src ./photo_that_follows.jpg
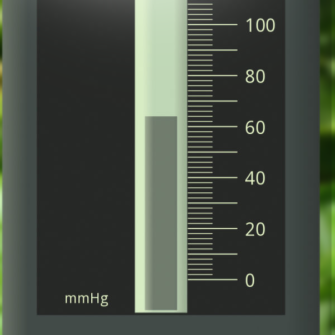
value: 64 (mmHg)
